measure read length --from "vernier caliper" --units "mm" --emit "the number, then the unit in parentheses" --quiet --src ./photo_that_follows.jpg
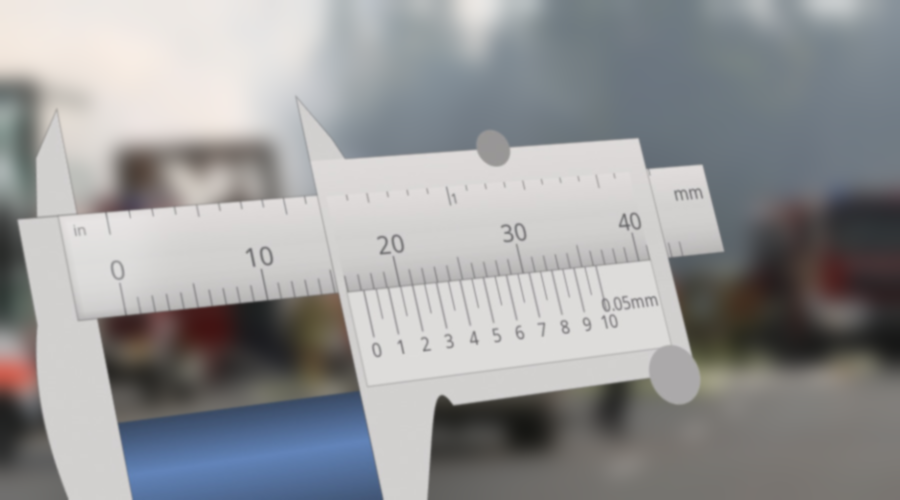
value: 17.2 (mm)
